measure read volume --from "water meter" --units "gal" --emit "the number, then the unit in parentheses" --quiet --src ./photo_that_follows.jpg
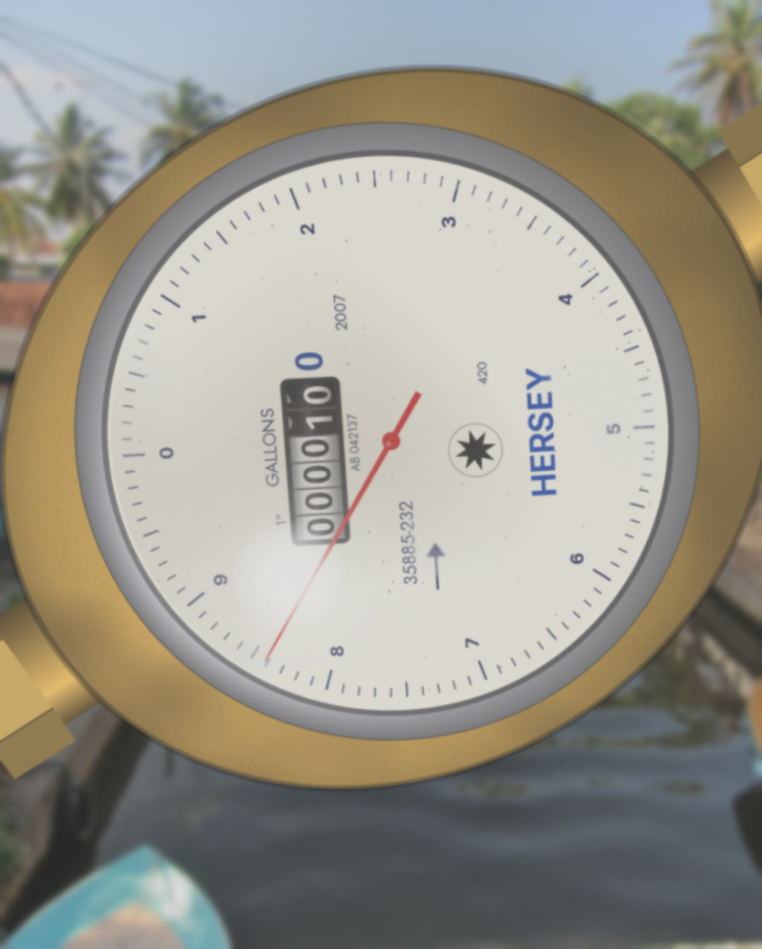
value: 98.4 (gal)
